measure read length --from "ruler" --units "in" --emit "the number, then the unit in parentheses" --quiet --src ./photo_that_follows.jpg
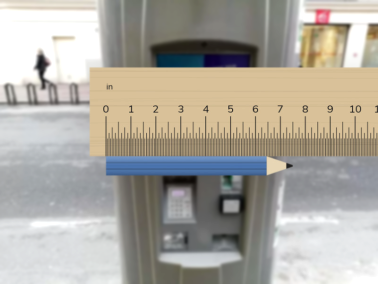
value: 7.5 (in)
